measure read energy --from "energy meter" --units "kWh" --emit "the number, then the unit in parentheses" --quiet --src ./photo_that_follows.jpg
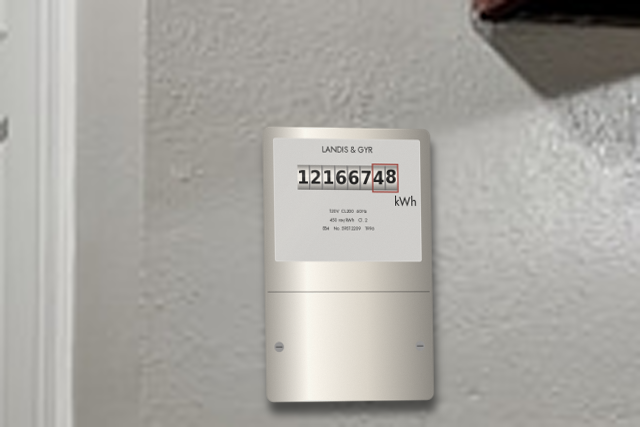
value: 121667.48 (kWh)
